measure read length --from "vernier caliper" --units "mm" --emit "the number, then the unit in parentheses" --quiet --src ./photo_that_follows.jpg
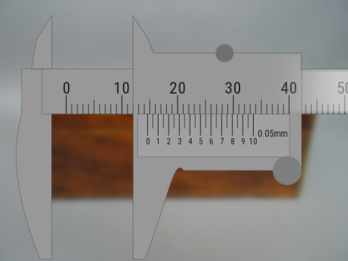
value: 14.6 (mm)
